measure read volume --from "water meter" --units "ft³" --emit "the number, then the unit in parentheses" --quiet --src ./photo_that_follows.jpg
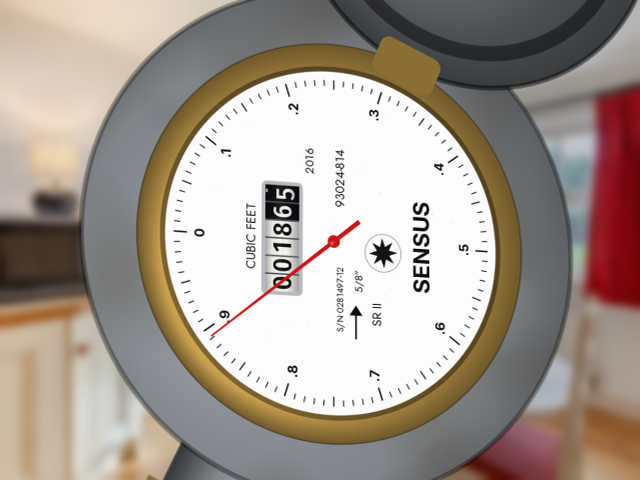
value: 1864.89 (ft³)
